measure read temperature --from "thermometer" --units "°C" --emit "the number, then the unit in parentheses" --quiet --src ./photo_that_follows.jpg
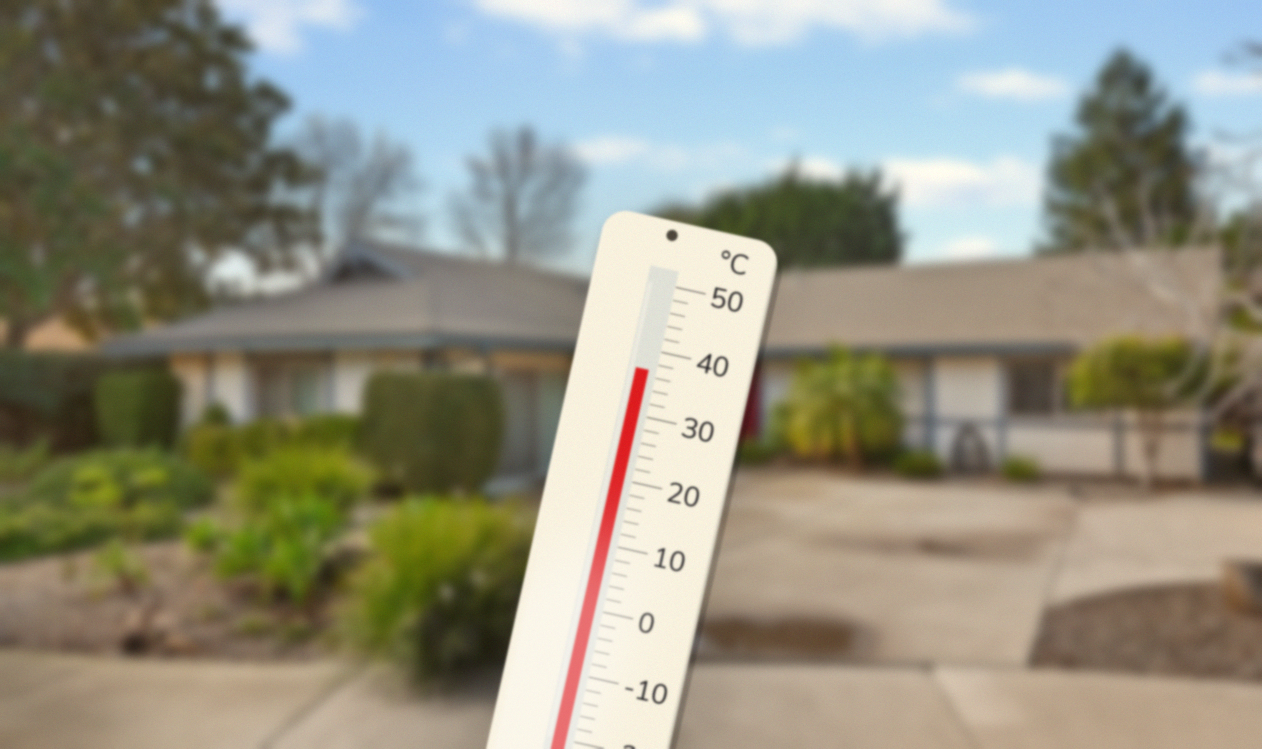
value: 37 (°C)
